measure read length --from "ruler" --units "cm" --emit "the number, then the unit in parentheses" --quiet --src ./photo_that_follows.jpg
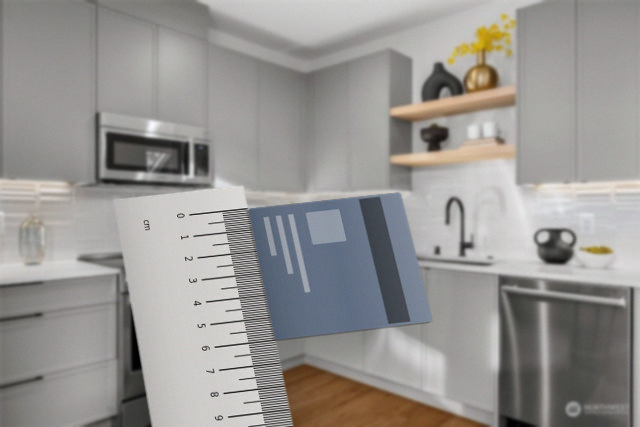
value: 6 (cm)
